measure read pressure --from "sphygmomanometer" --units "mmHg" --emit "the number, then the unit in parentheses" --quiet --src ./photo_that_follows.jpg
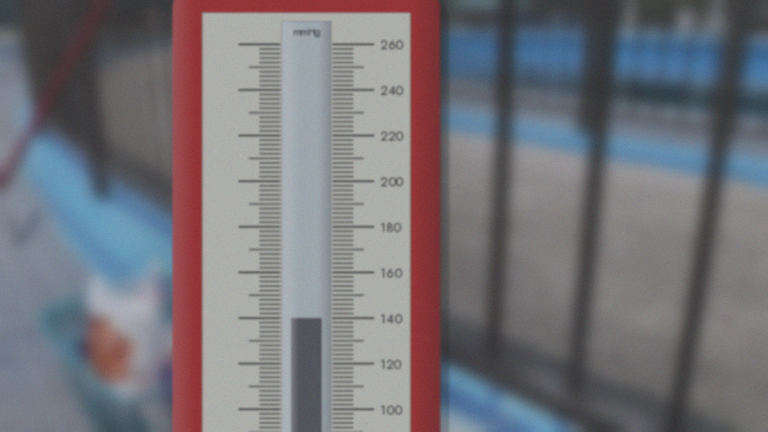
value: 140 (mmHg)
